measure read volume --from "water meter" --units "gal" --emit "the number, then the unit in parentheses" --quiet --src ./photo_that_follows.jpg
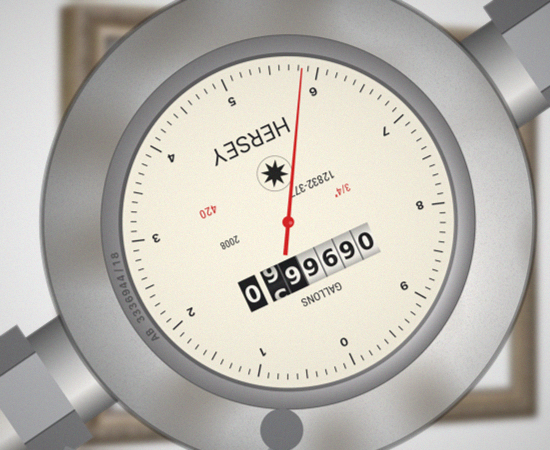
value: 696655.8 (gal)
